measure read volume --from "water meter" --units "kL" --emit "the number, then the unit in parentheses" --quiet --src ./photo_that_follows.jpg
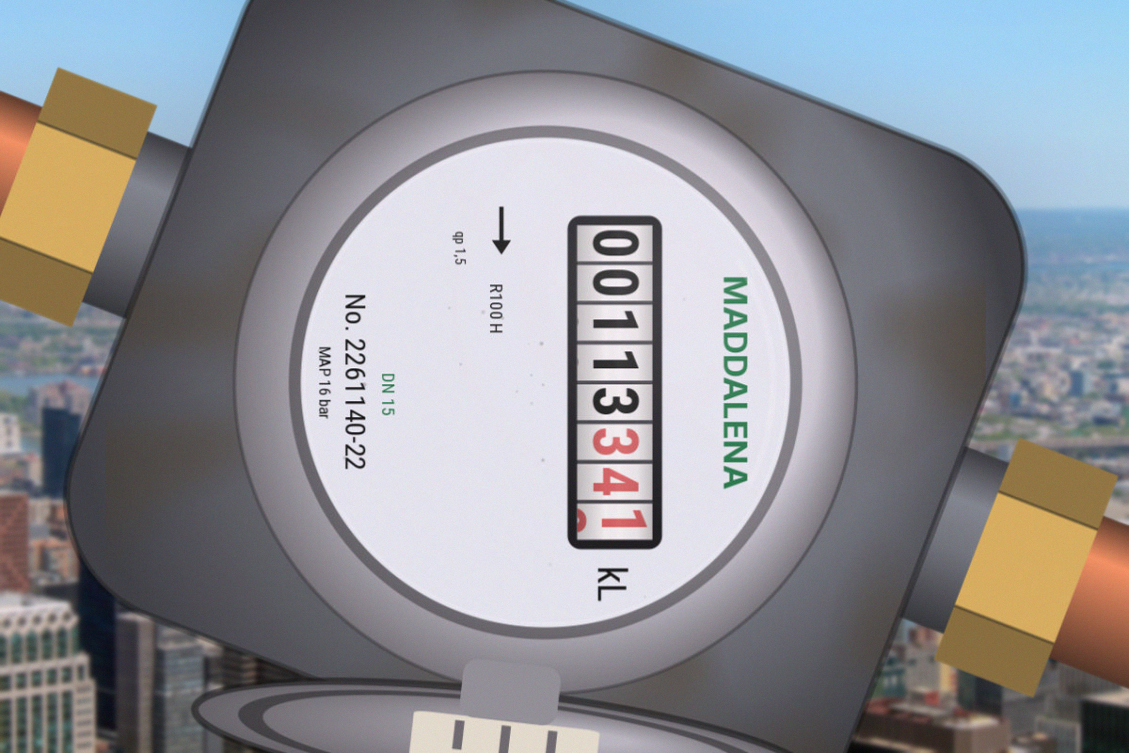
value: 113.341 (kL)
